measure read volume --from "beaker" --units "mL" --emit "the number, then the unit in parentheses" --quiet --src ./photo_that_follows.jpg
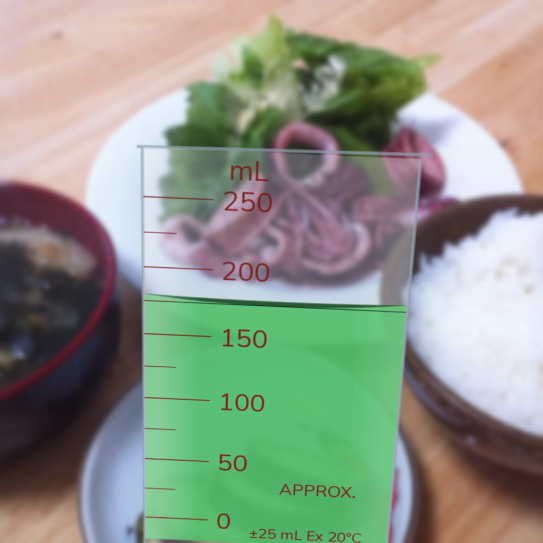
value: 175 (mL)
